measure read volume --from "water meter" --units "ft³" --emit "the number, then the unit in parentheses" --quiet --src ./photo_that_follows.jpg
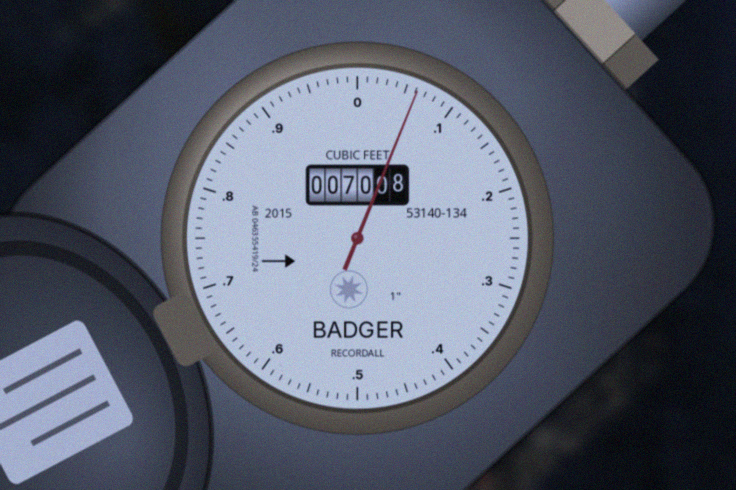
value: 7008.06 (ft³)
